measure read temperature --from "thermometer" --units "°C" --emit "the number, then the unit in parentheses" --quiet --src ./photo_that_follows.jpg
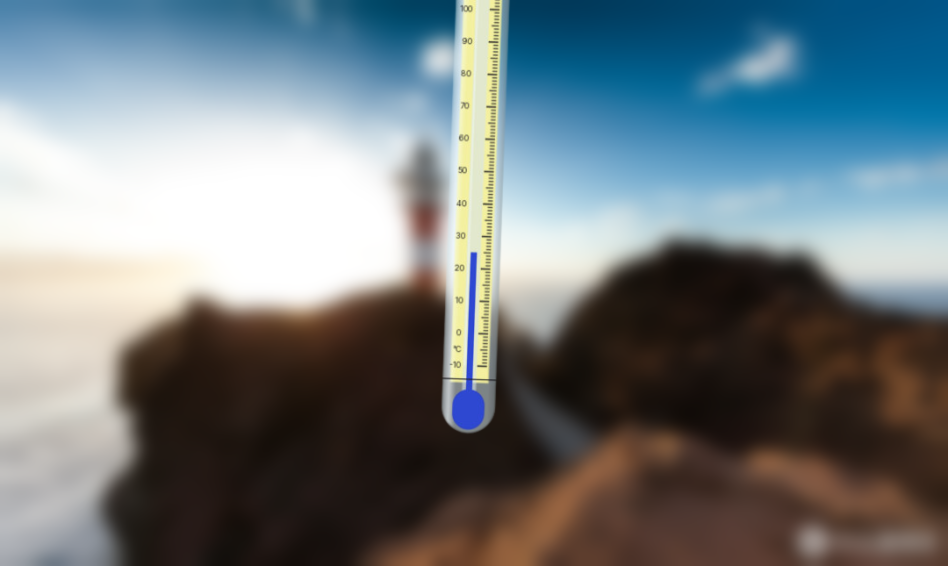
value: 25 (°C)
